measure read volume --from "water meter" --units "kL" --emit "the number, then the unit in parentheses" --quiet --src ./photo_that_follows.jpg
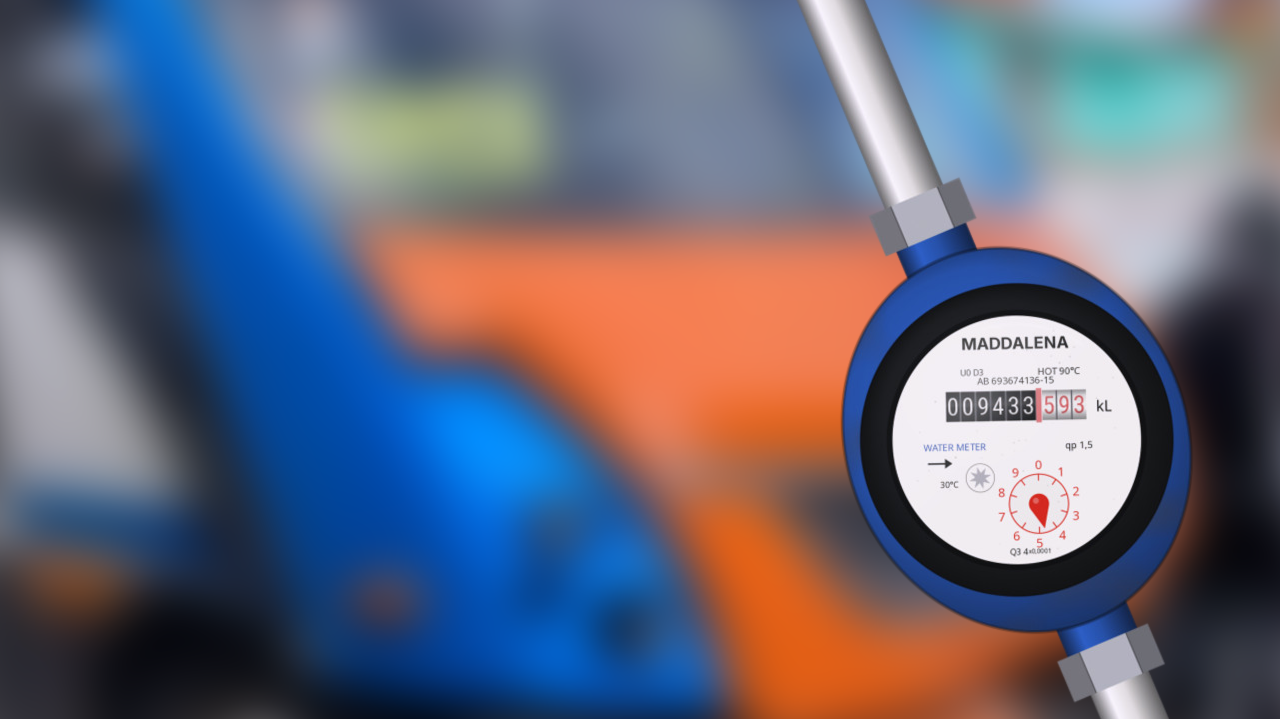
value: 9433.5934 (kL)
